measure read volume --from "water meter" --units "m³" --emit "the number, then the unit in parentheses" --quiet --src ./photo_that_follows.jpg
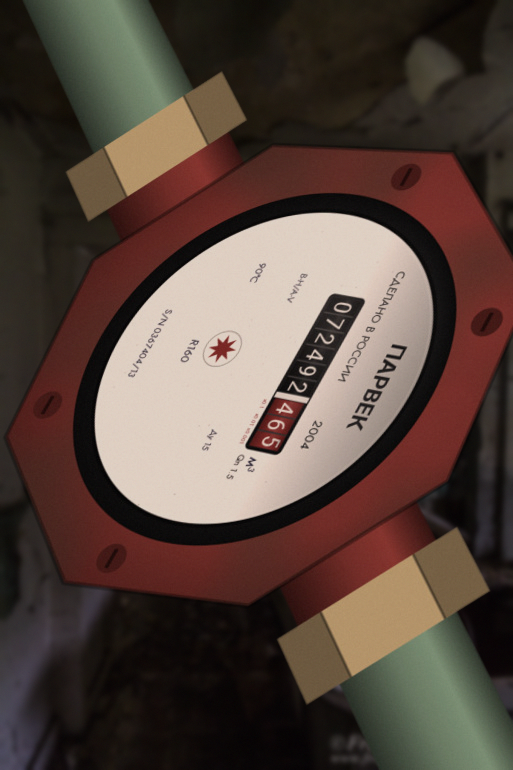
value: 72492.465 (m³)
